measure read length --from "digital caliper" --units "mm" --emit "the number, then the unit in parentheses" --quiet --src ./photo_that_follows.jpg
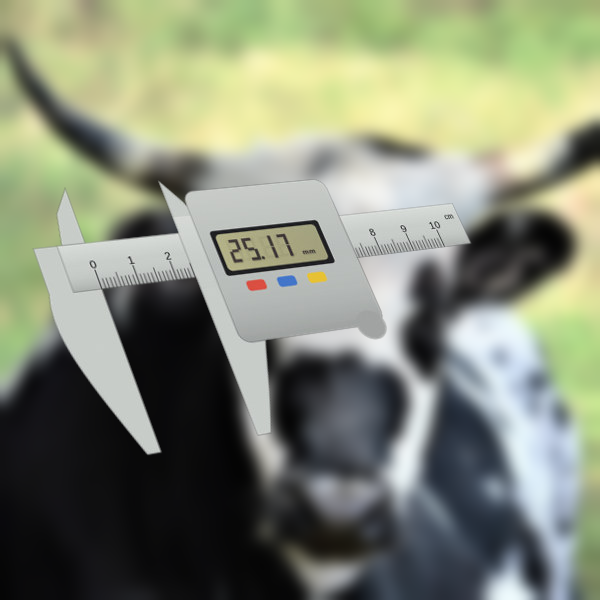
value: 25.17 (mm)
